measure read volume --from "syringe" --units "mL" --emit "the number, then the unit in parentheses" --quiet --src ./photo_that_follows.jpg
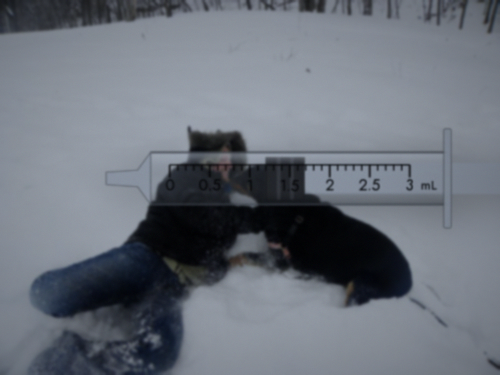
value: 1.2 (mL)
